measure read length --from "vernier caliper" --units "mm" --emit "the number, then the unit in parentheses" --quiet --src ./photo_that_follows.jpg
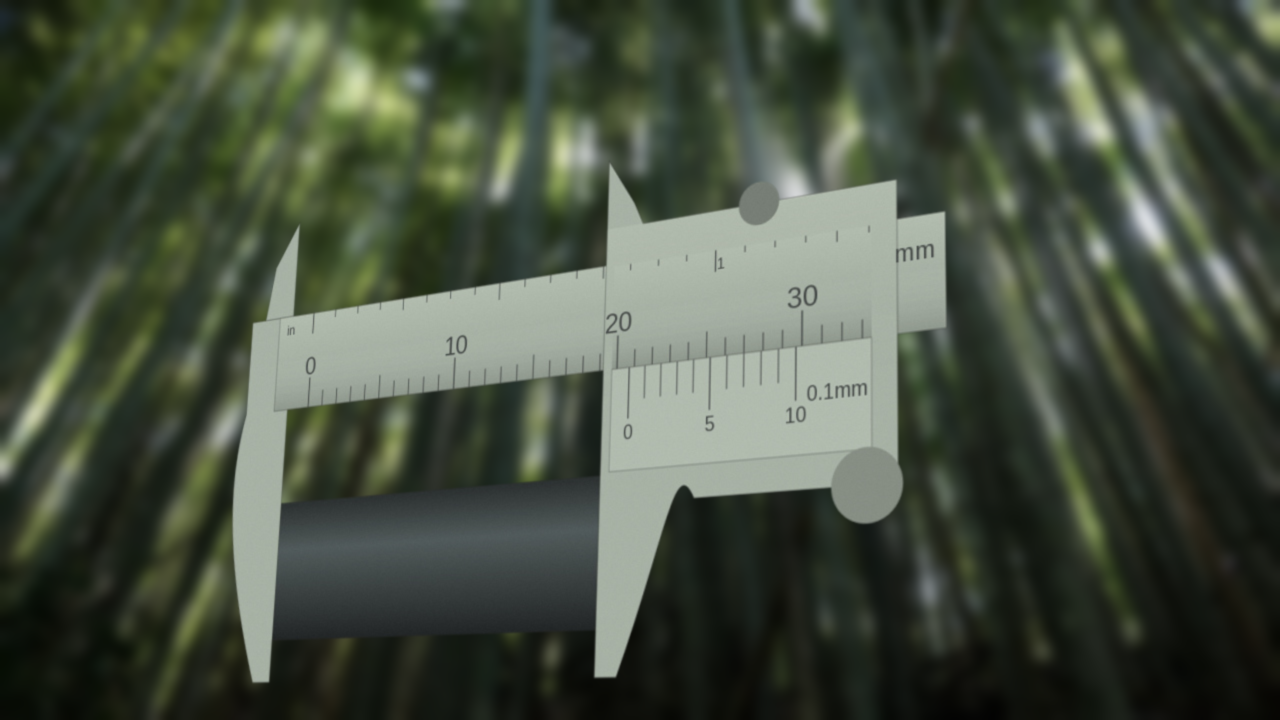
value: 20.7 (mm)
